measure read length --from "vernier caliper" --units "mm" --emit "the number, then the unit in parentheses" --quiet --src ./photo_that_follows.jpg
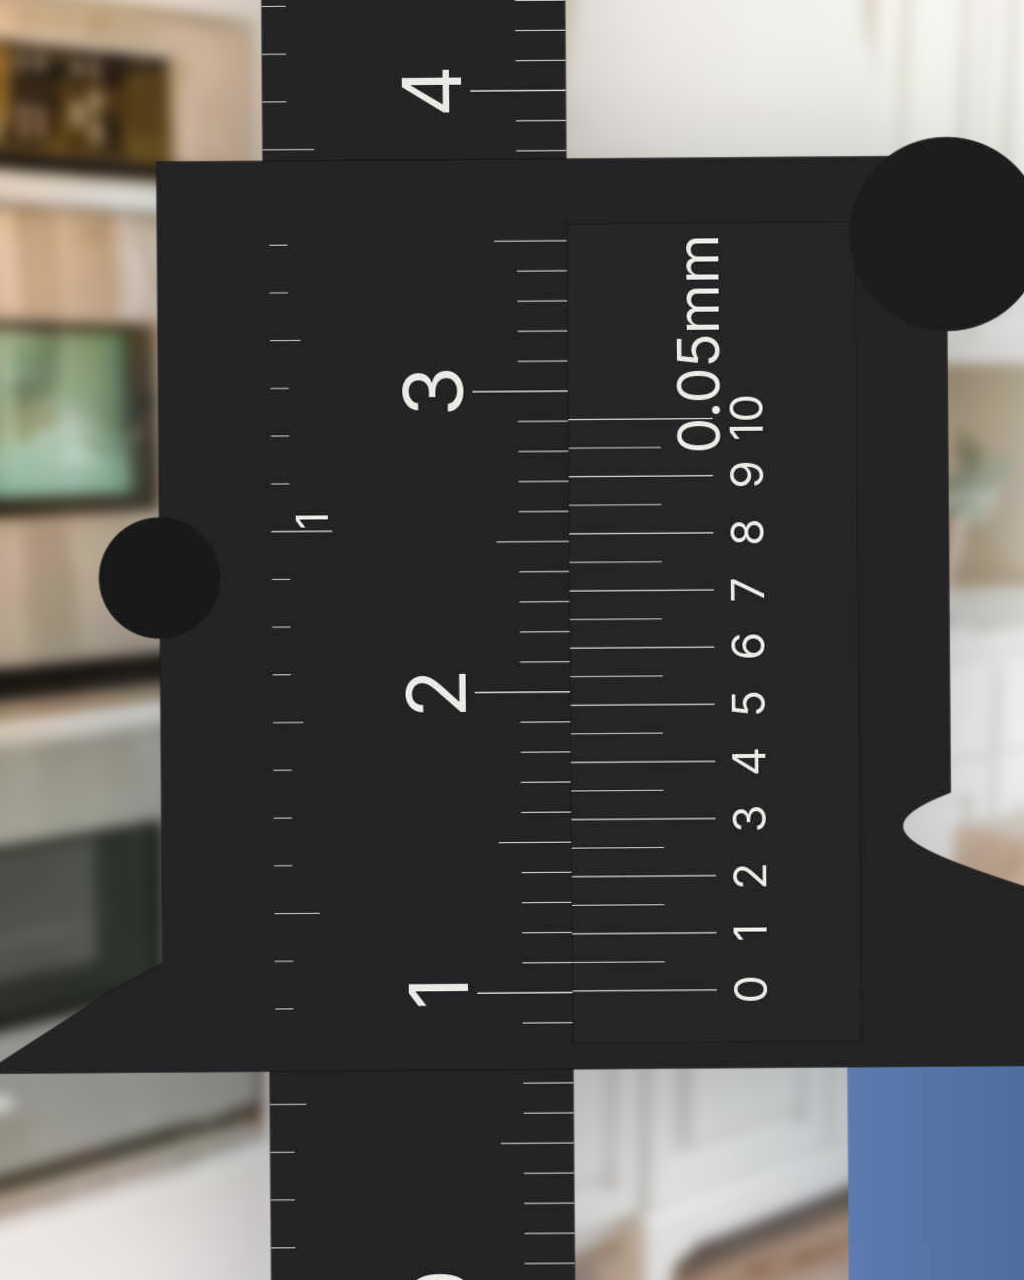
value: 10.05 (mm)
